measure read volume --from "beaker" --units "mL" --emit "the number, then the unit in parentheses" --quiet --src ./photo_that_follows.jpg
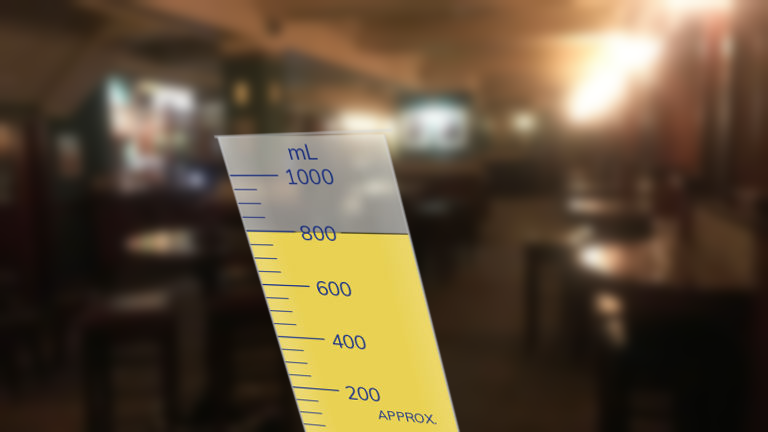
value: 800 (mL)
